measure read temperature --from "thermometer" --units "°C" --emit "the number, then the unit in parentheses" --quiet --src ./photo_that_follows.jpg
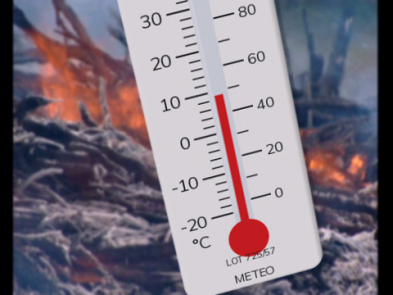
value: 9 (°C)
